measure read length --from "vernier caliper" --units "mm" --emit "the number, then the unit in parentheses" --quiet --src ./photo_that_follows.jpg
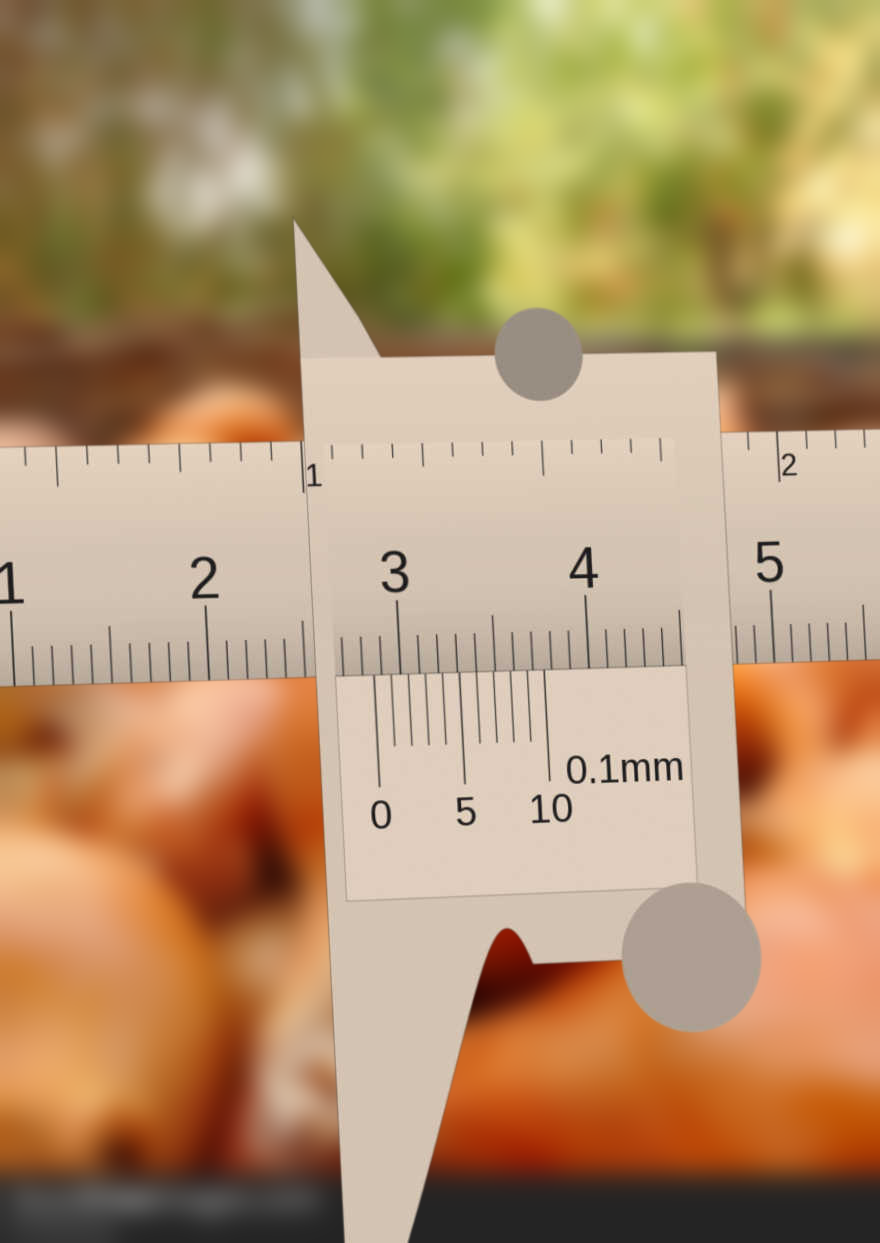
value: 28.6 (mm)
